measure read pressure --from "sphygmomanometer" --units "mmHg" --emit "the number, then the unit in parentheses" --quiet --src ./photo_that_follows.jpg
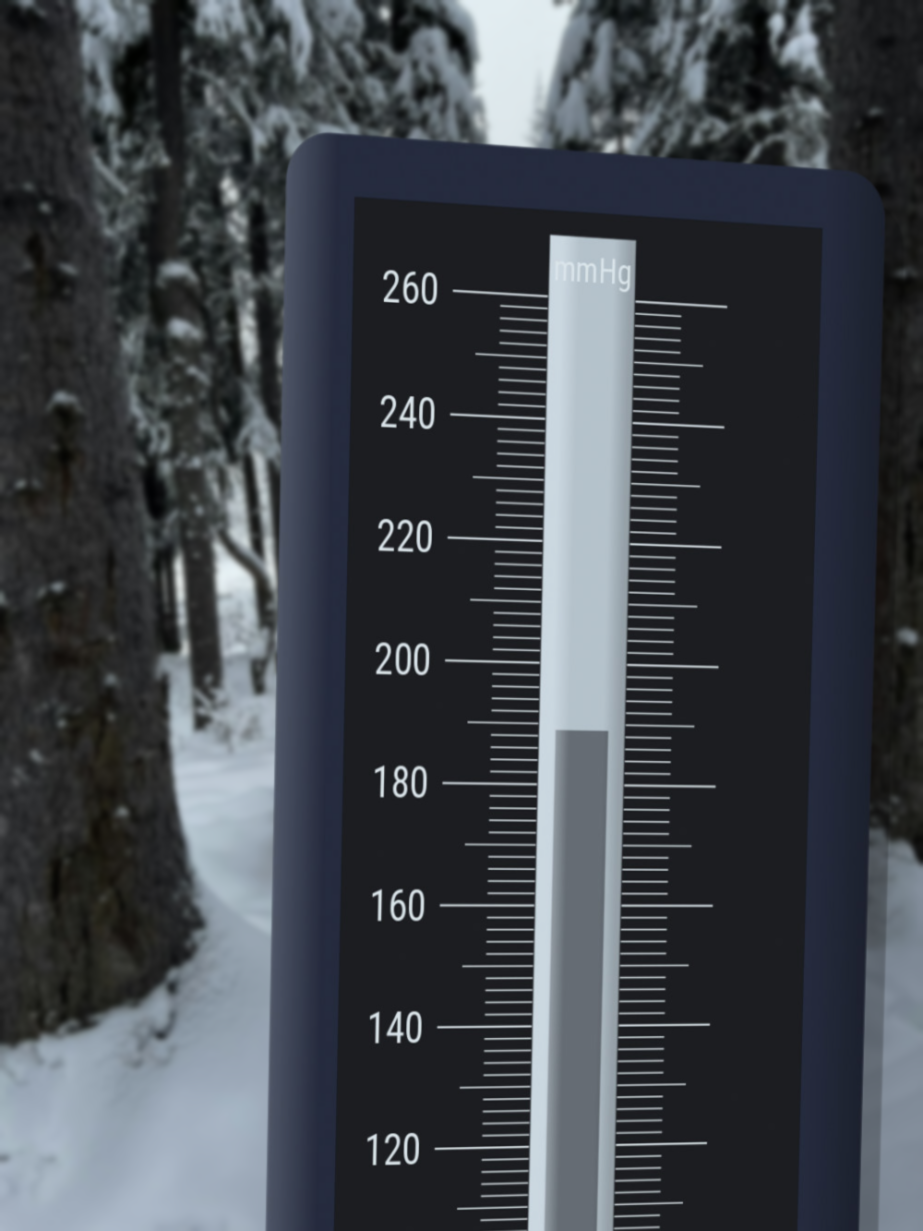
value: 189 (mmHg)
